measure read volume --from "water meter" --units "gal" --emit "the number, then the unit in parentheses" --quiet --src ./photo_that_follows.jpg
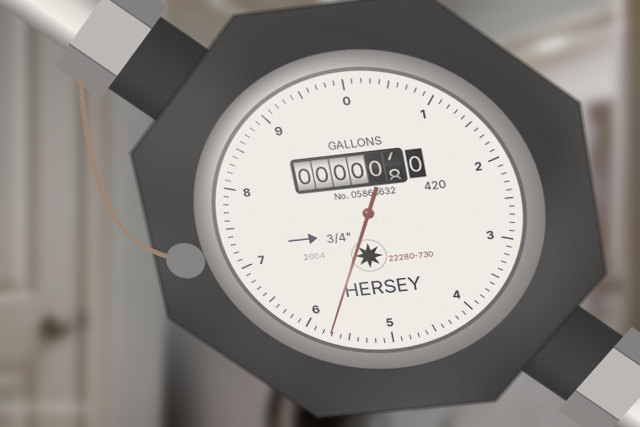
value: 75.7 (gal)
